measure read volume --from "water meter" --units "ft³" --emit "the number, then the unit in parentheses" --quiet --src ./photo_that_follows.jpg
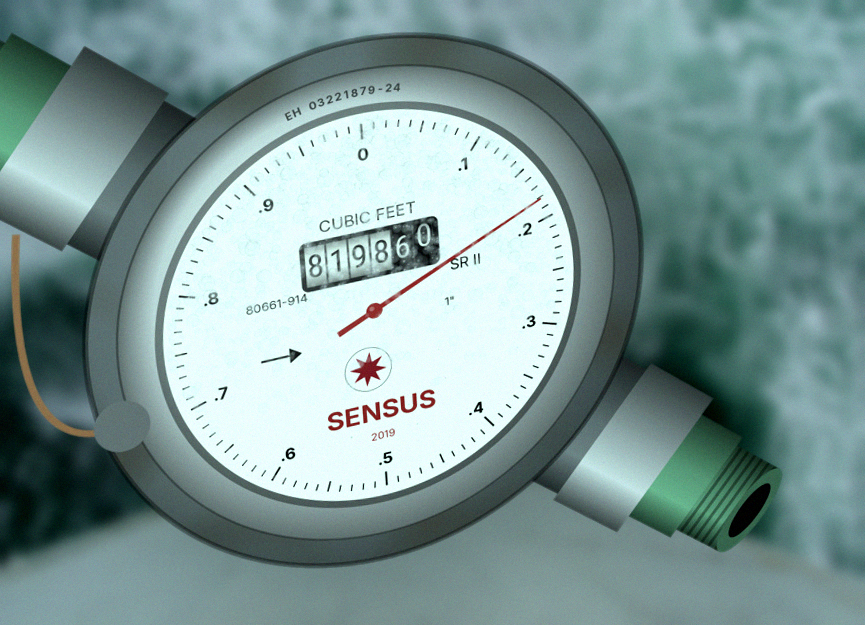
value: 819860.18 (ft³)
